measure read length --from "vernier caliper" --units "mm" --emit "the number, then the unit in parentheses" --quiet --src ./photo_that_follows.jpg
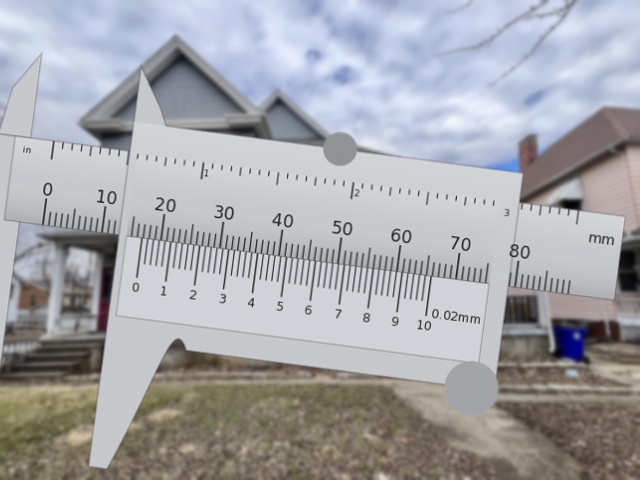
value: 16.8 (mm)
